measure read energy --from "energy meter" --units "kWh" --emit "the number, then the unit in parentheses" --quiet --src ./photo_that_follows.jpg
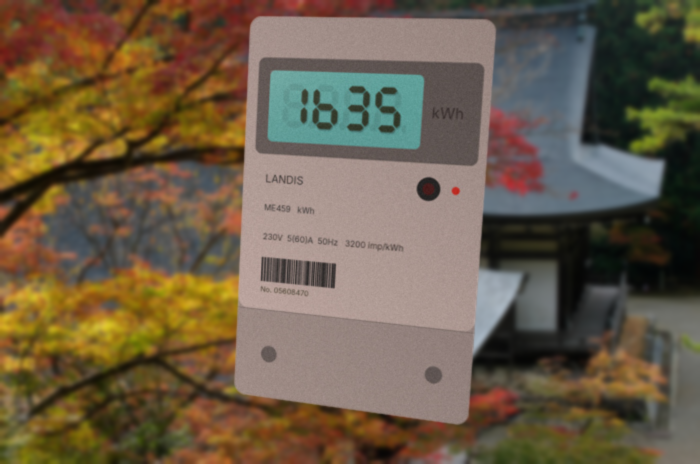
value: 1635 (kWh)
